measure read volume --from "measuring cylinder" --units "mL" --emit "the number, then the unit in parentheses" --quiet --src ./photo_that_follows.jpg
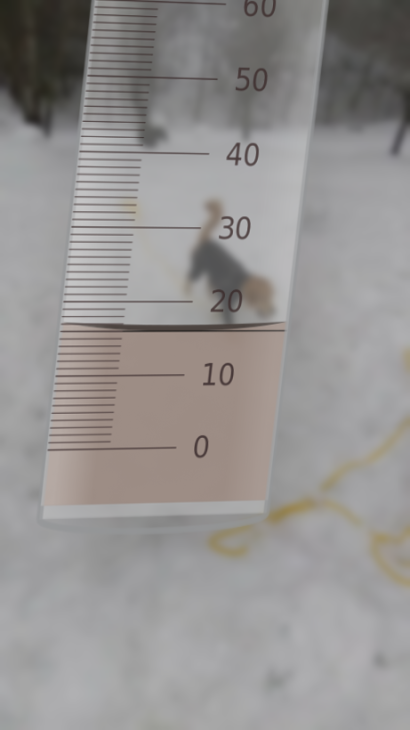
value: 16 (mL)
